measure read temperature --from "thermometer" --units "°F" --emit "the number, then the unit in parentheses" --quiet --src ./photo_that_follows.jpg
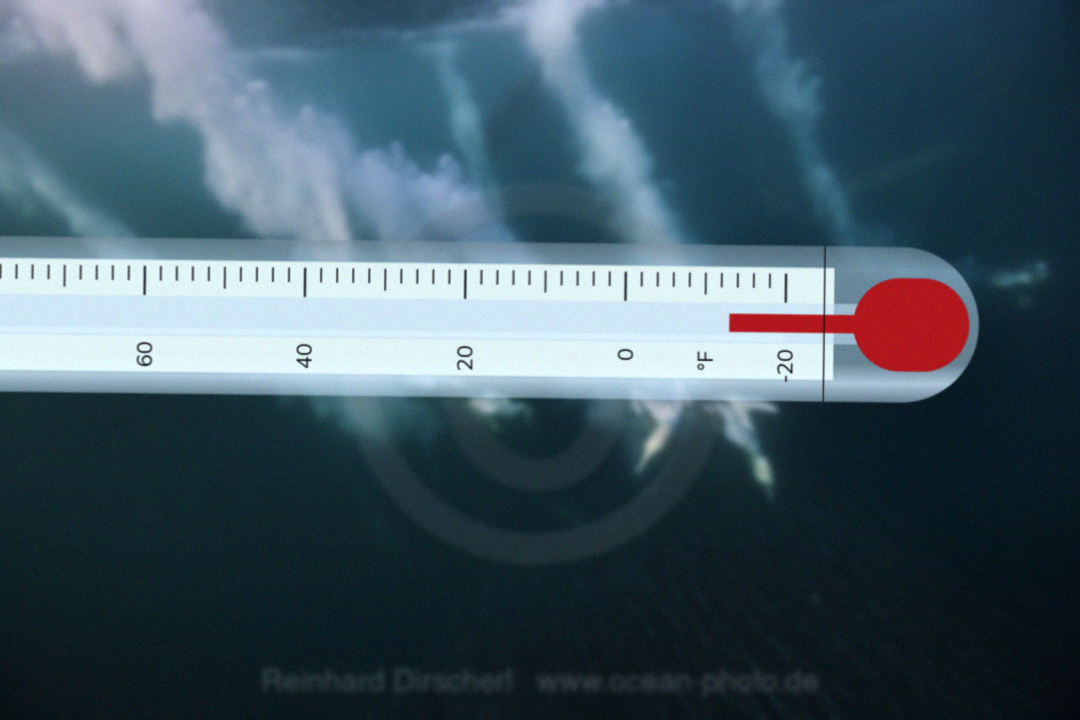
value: -13 (°F)
